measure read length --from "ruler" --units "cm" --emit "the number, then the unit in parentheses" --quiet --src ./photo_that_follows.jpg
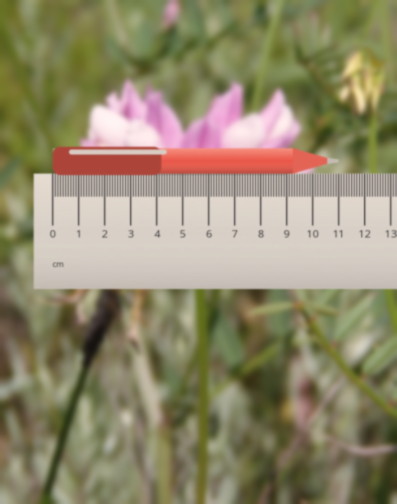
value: 11 (cm)
